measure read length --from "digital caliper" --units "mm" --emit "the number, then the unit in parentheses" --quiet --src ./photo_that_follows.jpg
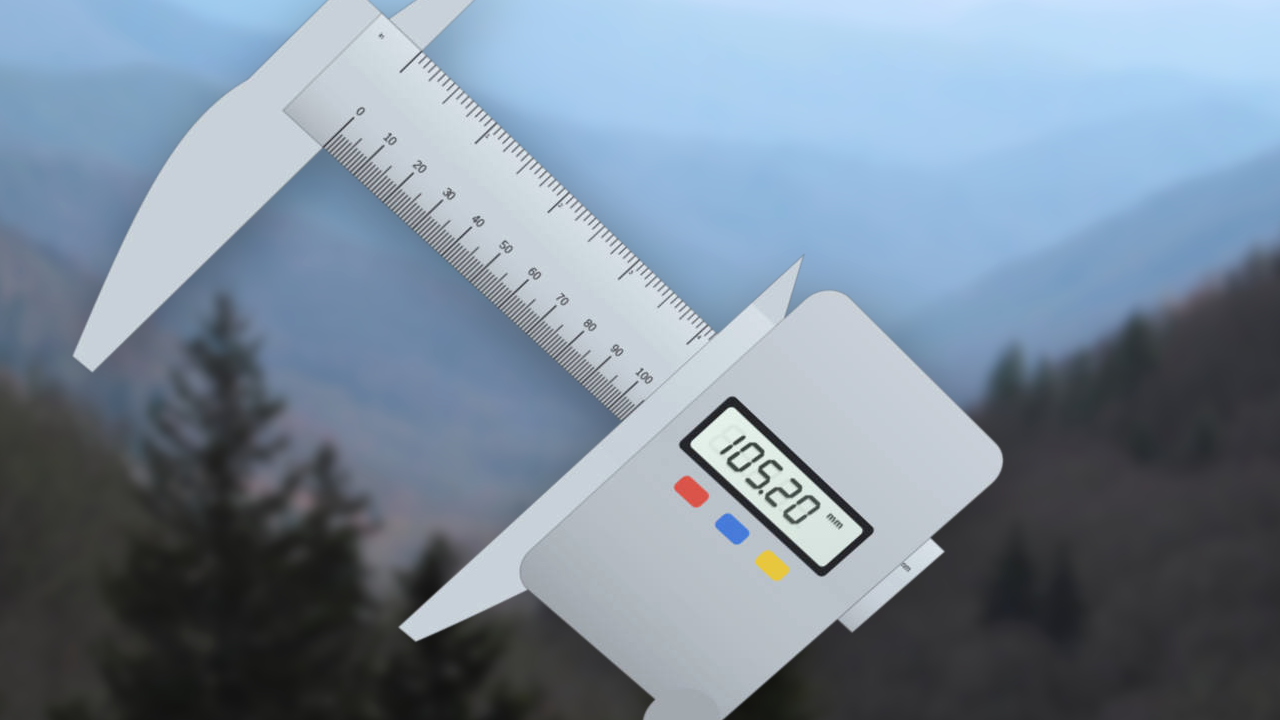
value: 105.20 (mm)
